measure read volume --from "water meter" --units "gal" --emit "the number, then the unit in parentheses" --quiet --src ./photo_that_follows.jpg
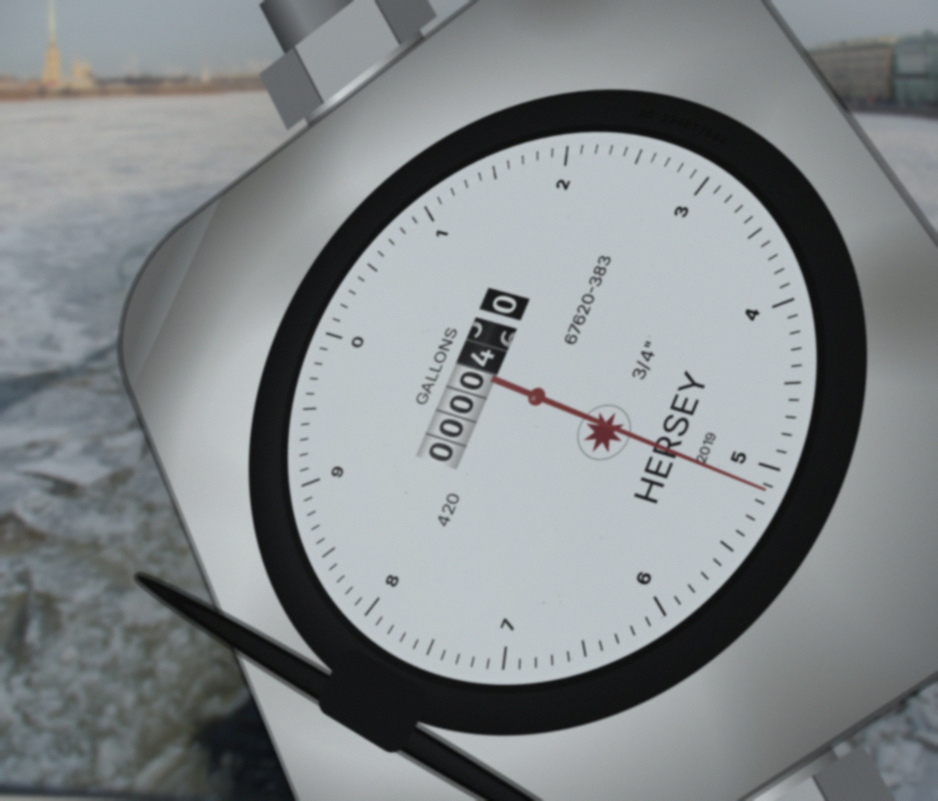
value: 455.1 (gal)
